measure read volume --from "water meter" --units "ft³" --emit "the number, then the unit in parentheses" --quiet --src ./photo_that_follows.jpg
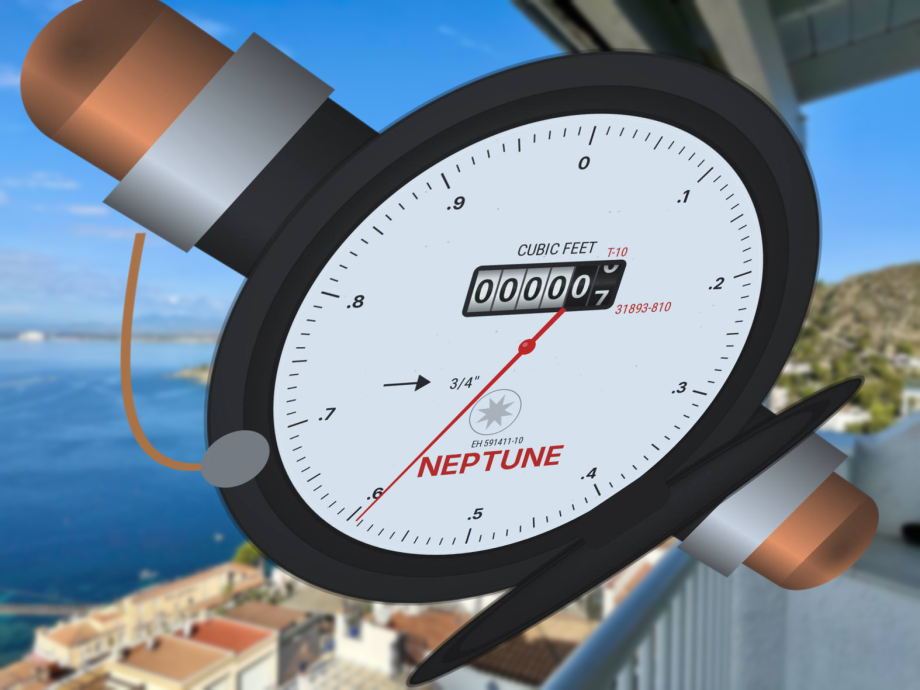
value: 6.59 (ft³)
